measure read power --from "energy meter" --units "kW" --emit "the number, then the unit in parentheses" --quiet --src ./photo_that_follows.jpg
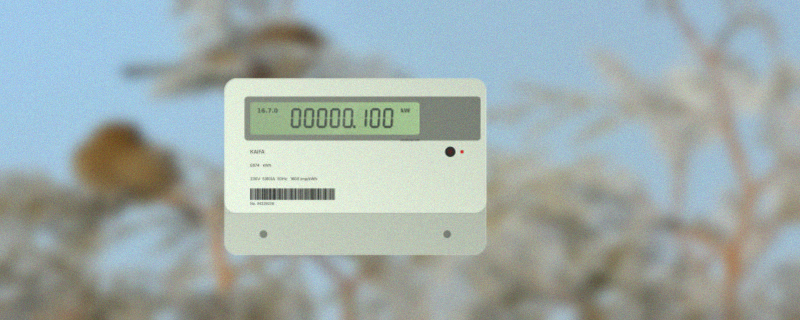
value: 0.100 (kW)
